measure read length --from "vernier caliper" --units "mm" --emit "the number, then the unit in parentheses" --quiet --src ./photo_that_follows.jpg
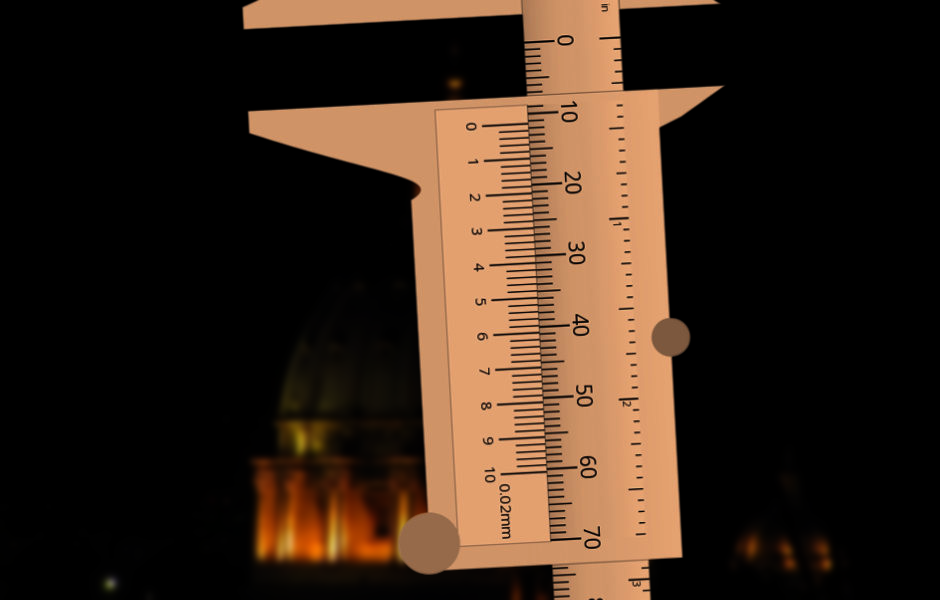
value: 11.4 (mm)
